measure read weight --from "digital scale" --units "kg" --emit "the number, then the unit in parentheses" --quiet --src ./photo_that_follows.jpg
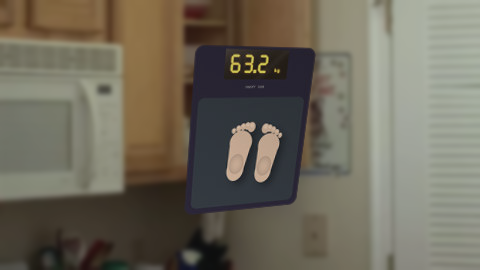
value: 63.2 (kg)
